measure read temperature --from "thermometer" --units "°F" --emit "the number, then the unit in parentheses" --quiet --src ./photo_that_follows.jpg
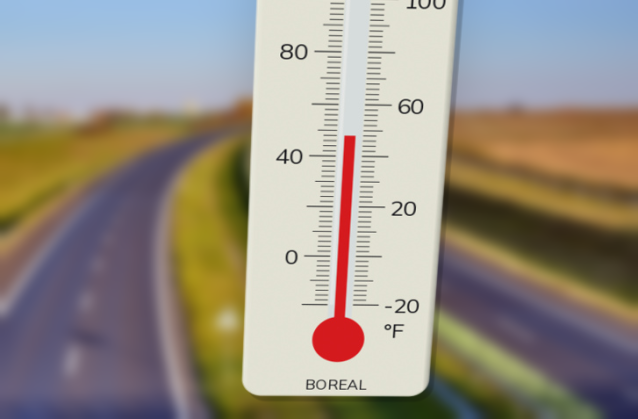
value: 48 (°F)
